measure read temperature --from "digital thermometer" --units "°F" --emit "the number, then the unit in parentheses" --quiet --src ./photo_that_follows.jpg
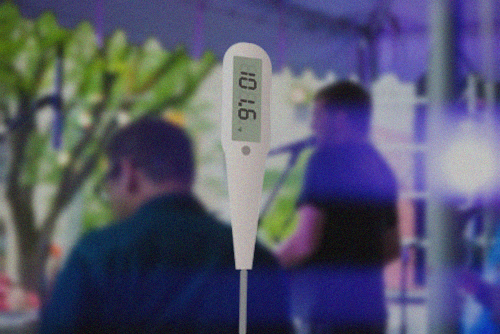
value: 101.6 (°F)
